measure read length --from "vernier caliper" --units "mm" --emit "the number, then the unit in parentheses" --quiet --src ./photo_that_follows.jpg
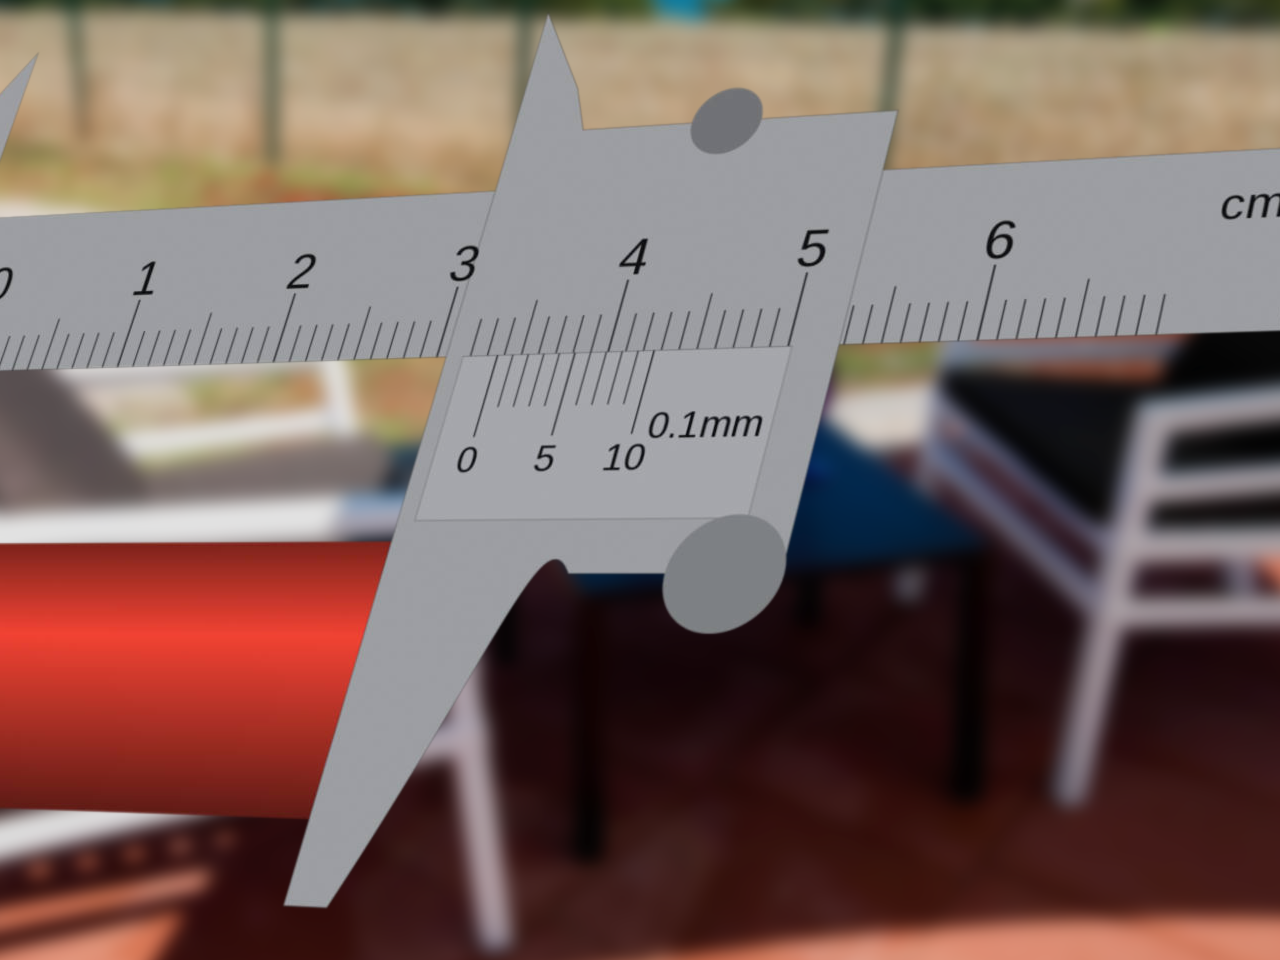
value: 33.6 (mm)
